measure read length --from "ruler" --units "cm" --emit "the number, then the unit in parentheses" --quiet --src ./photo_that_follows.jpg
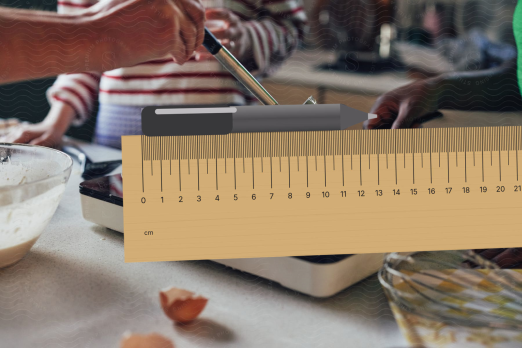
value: 13 (cm)
